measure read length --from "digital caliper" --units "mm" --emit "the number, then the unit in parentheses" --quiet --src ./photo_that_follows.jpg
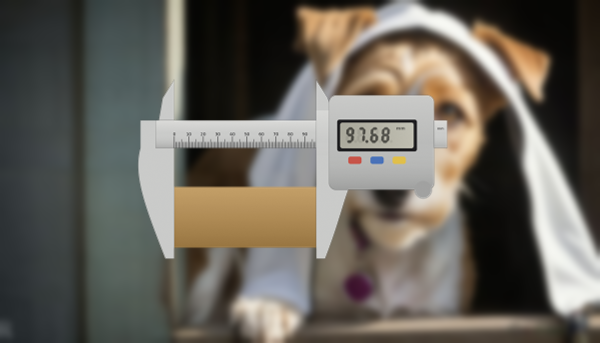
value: 97.68 (mm)
